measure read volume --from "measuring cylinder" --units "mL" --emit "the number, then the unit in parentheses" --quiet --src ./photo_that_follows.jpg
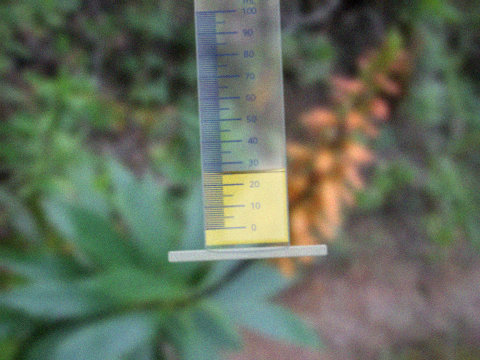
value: 25 (mL)
